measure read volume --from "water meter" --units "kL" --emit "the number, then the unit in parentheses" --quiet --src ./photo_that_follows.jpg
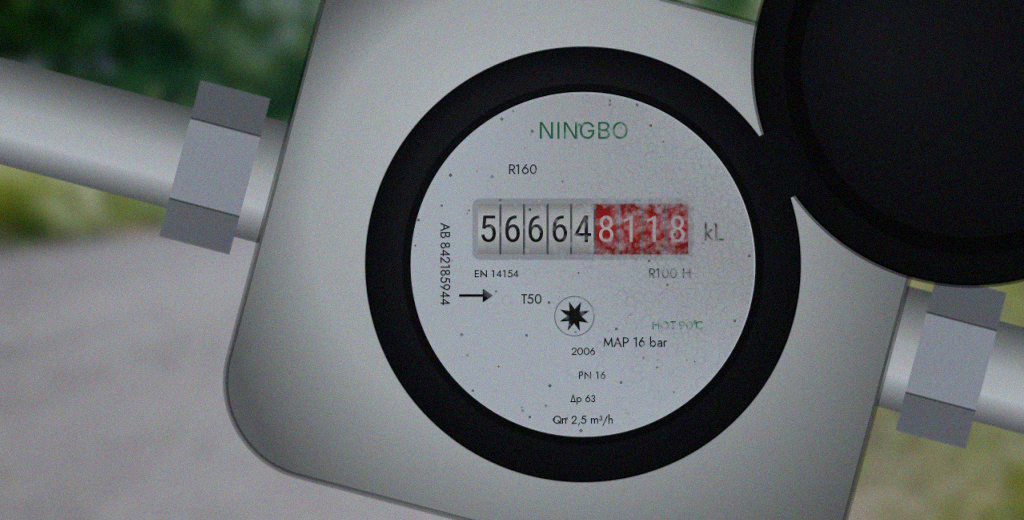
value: 56664.8118 (kL)
